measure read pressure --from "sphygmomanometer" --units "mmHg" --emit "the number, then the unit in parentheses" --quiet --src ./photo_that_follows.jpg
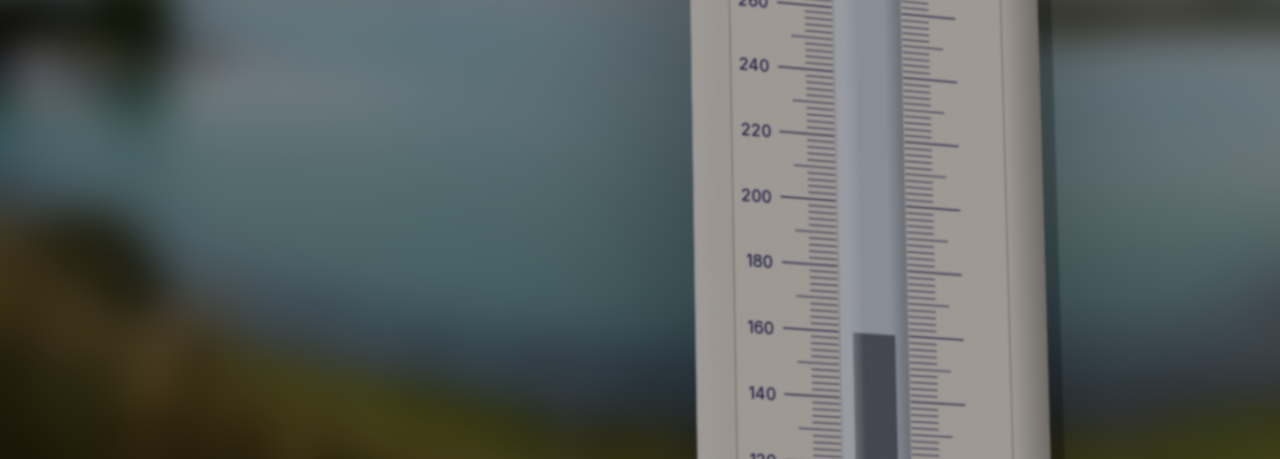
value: 160 (mmHg)
